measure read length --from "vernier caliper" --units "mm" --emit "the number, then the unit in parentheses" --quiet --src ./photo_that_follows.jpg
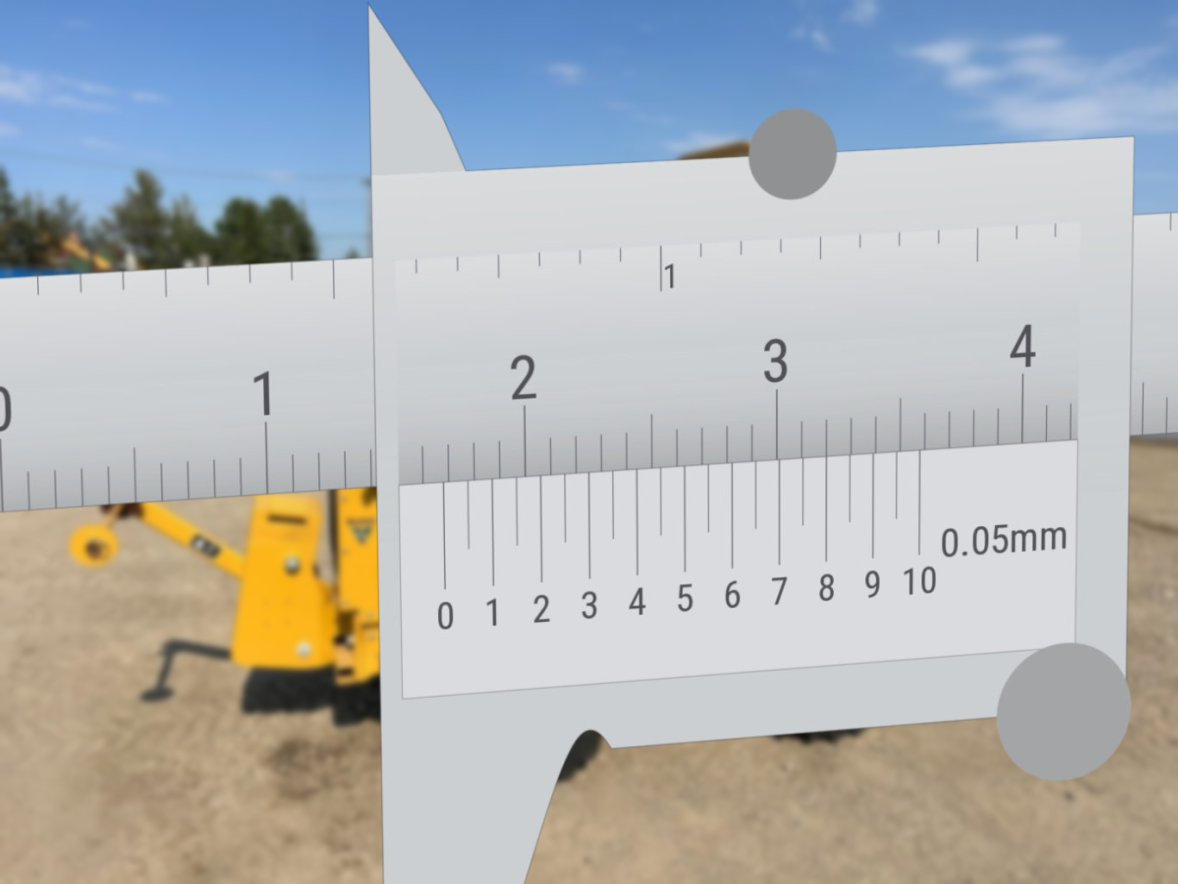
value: 16.80 (mm)
